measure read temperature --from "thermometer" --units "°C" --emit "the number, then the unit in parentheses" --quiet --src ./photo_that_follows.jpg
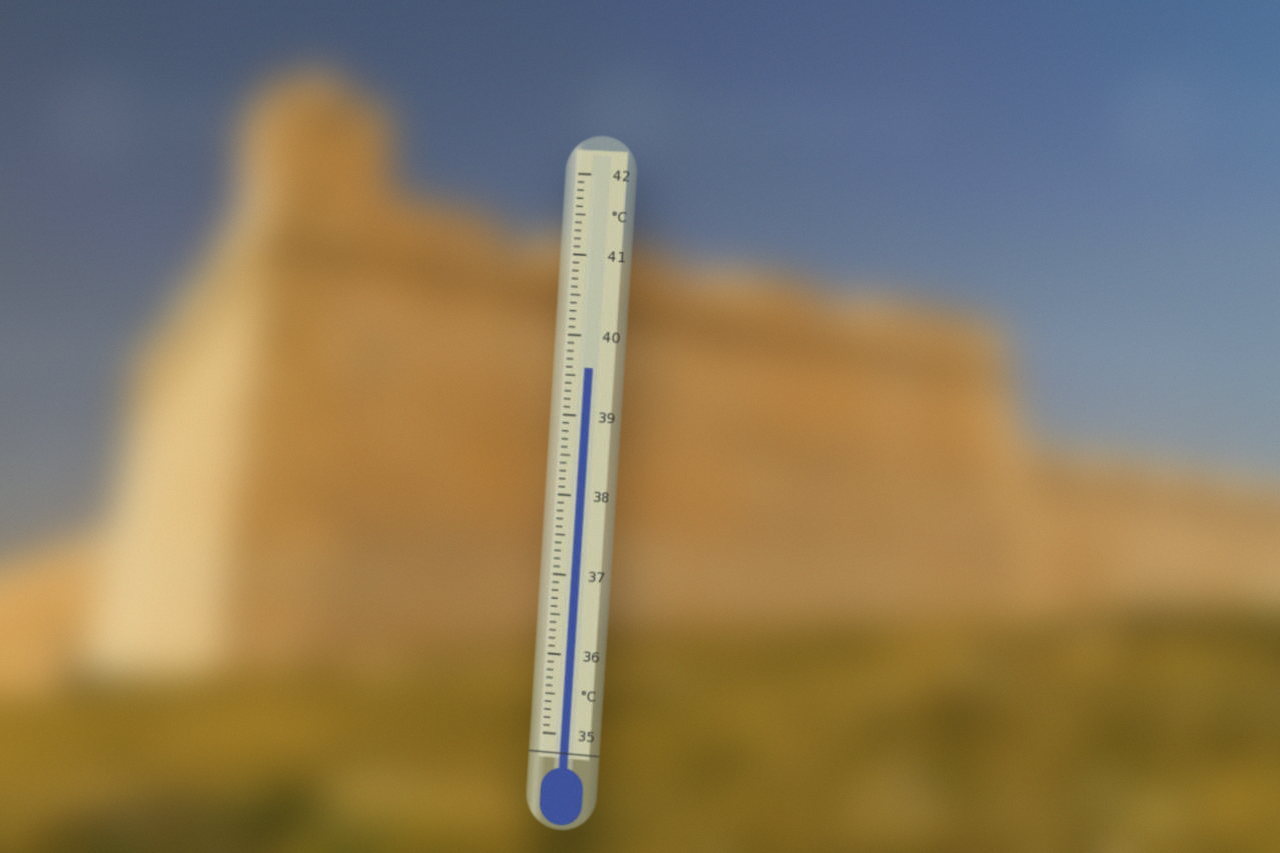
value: 39.6 (°C)
